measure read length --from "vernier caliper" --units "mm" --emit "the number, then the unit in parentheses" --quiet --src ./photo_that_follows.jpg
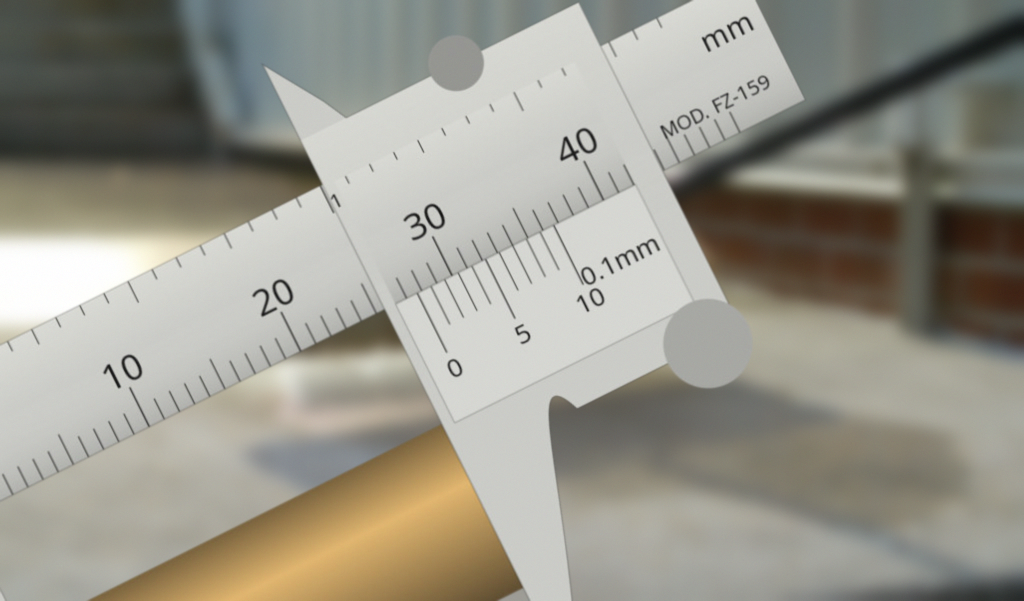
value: 27.7 (mm)
